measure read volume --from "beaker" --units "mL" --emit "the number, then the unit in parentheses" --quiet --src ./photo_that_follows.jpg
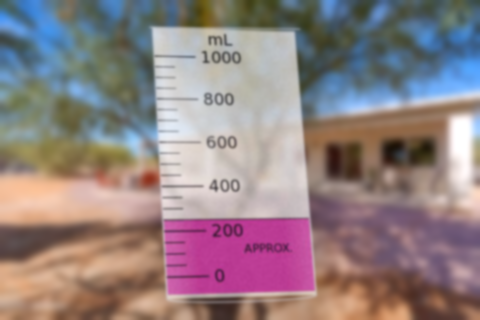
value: 250 (mL)
